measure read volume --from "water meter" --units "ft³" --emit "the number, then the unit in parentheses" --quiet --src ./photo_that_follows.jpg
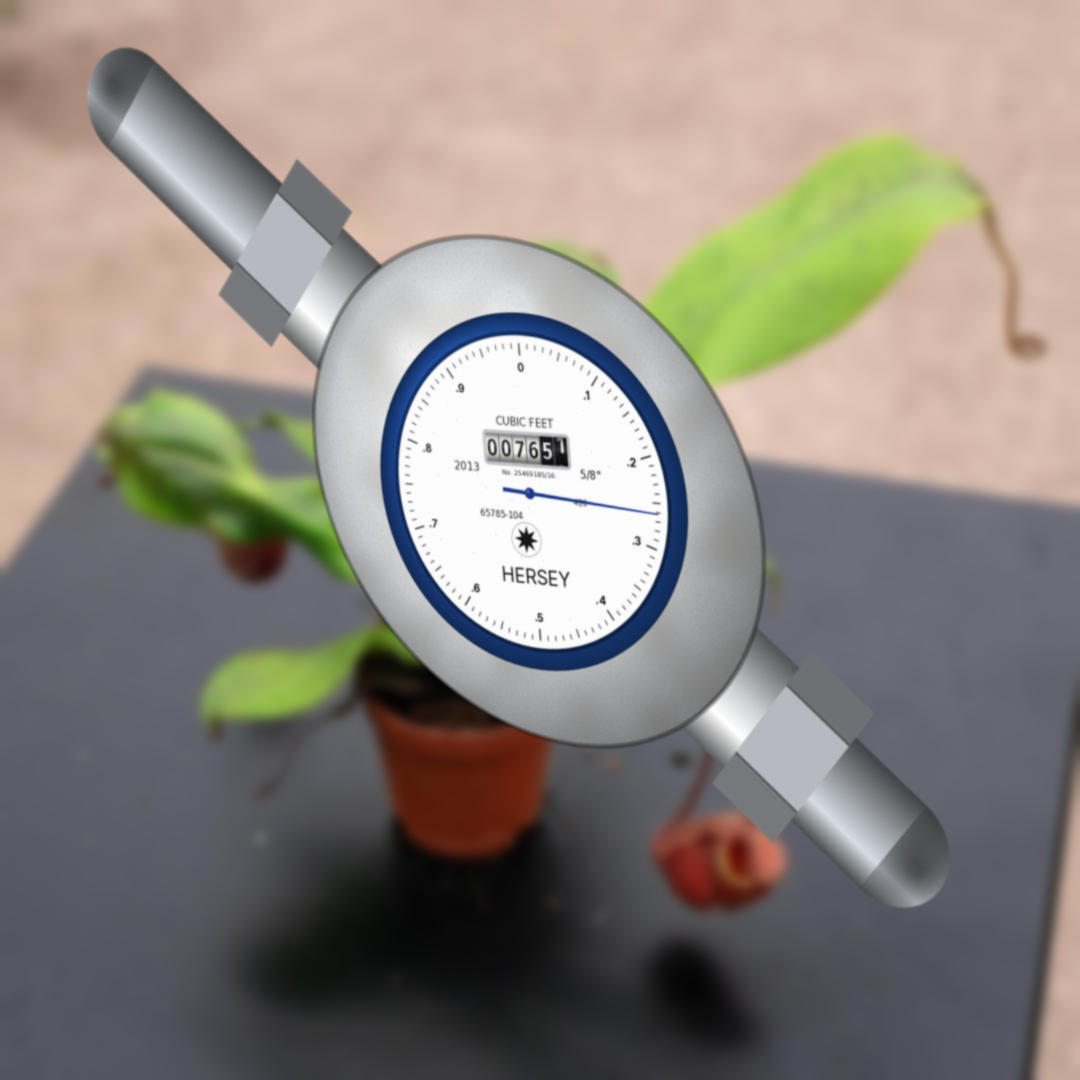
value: 7651.26 (ft³)
